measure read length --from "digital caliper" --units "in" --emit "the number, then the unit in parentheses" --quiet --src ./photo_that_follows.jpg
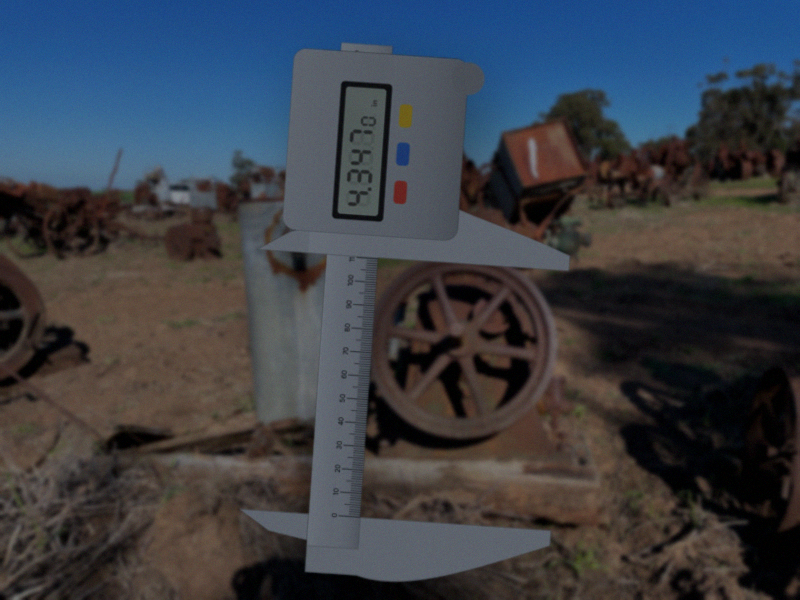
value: 4.3470 (in)
